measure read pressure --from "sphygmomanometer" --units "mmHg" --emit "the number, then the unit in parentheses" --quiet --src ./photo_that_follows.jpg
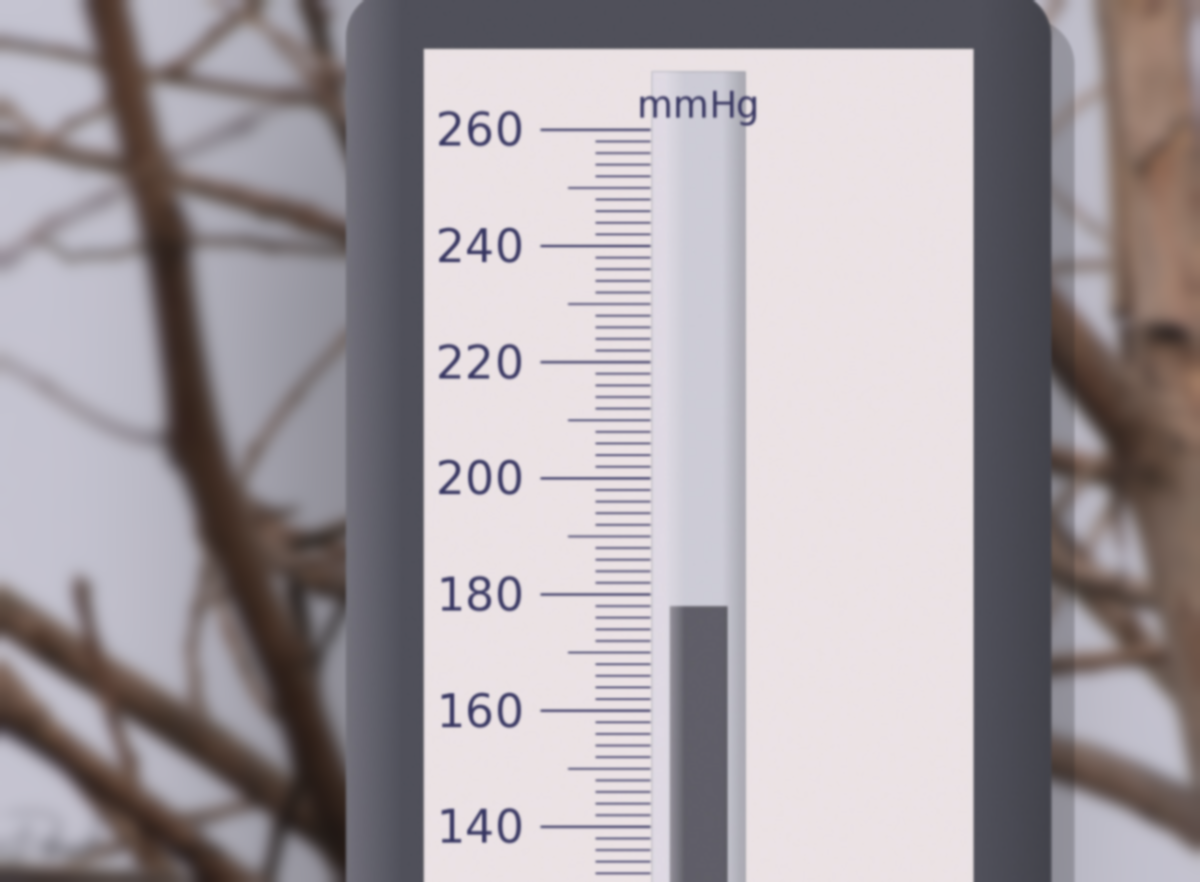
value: 178 (mmHg)
